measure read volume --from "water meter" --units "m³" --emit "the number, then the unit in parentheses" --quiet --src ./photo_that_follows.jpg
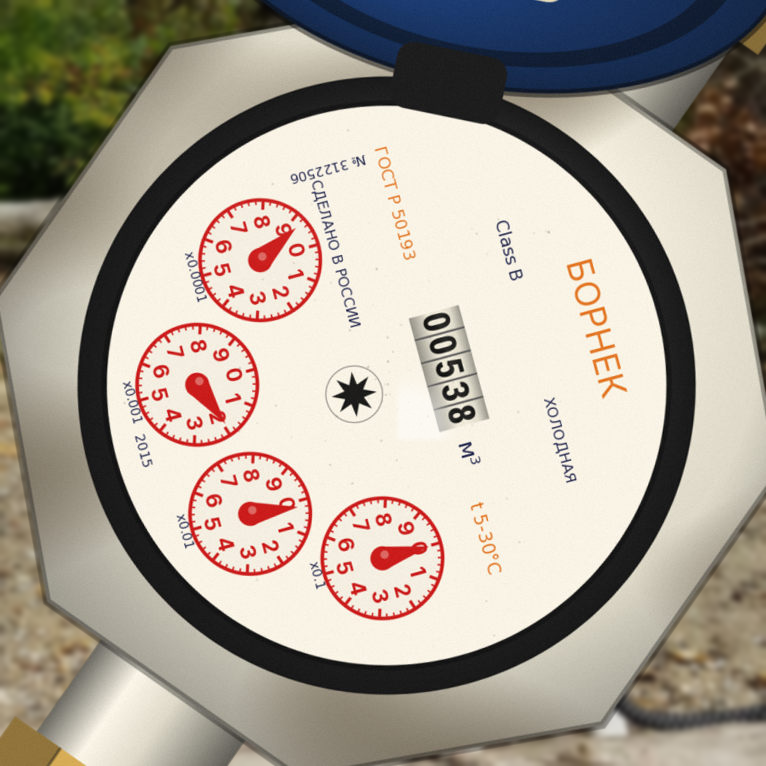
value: 538.0019 (m³)
